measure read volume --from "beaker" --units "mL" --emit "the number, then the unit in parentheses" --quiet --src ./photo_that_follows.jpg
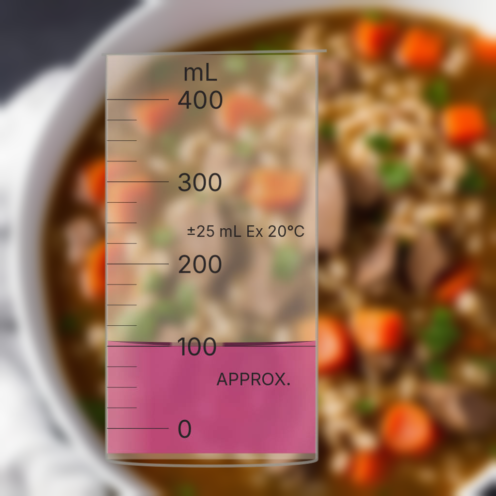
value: 100 (mL)
